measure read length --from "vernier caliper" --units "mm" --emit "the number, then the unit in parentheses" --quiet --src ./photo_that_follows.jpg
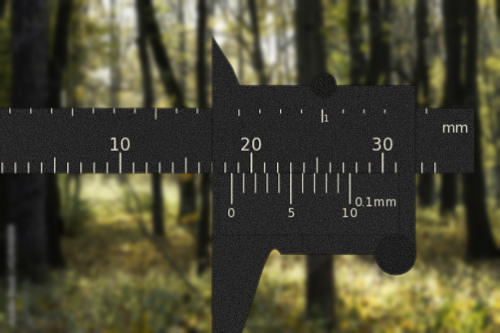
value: 18.5 (mm)
